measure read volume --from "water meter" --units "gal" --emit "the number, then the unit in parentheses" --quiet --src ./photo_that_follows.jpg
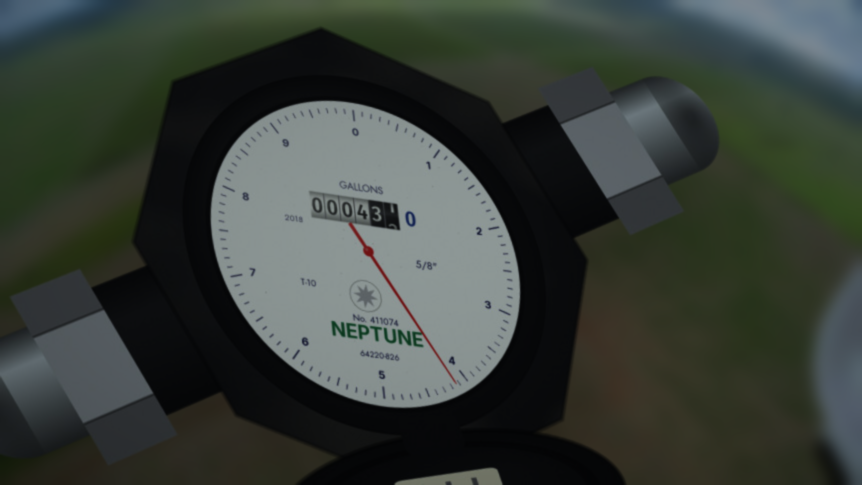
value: 4314.1 (gal)
